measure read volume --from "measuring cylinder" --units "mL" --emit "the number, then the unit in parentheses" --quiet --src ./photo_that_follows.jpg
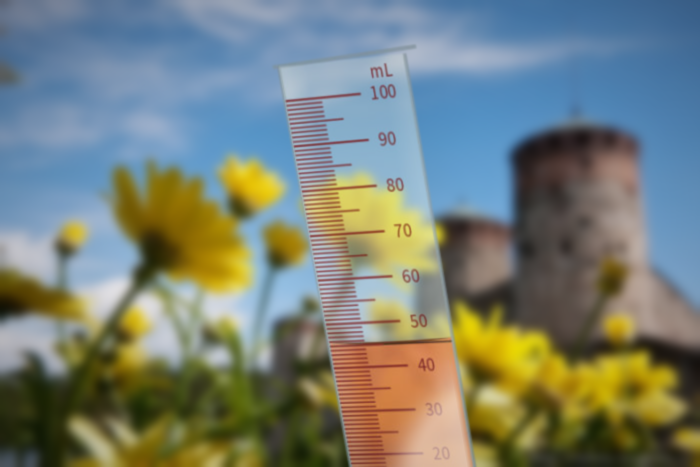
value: 45 (mL)
